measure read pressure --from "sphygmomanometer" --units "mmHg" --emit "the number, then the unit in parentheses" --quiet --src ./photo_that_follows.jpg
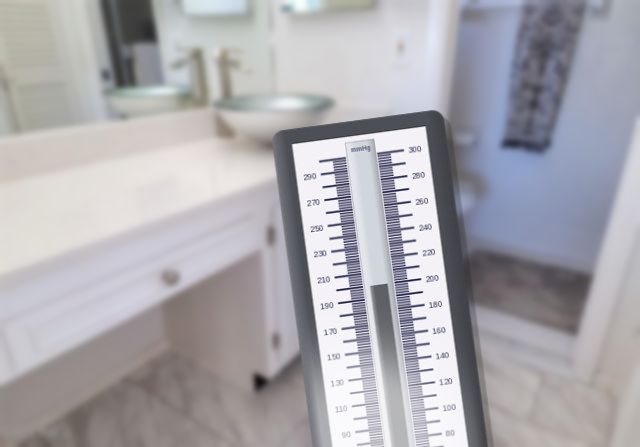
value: 200 (mmHg)
